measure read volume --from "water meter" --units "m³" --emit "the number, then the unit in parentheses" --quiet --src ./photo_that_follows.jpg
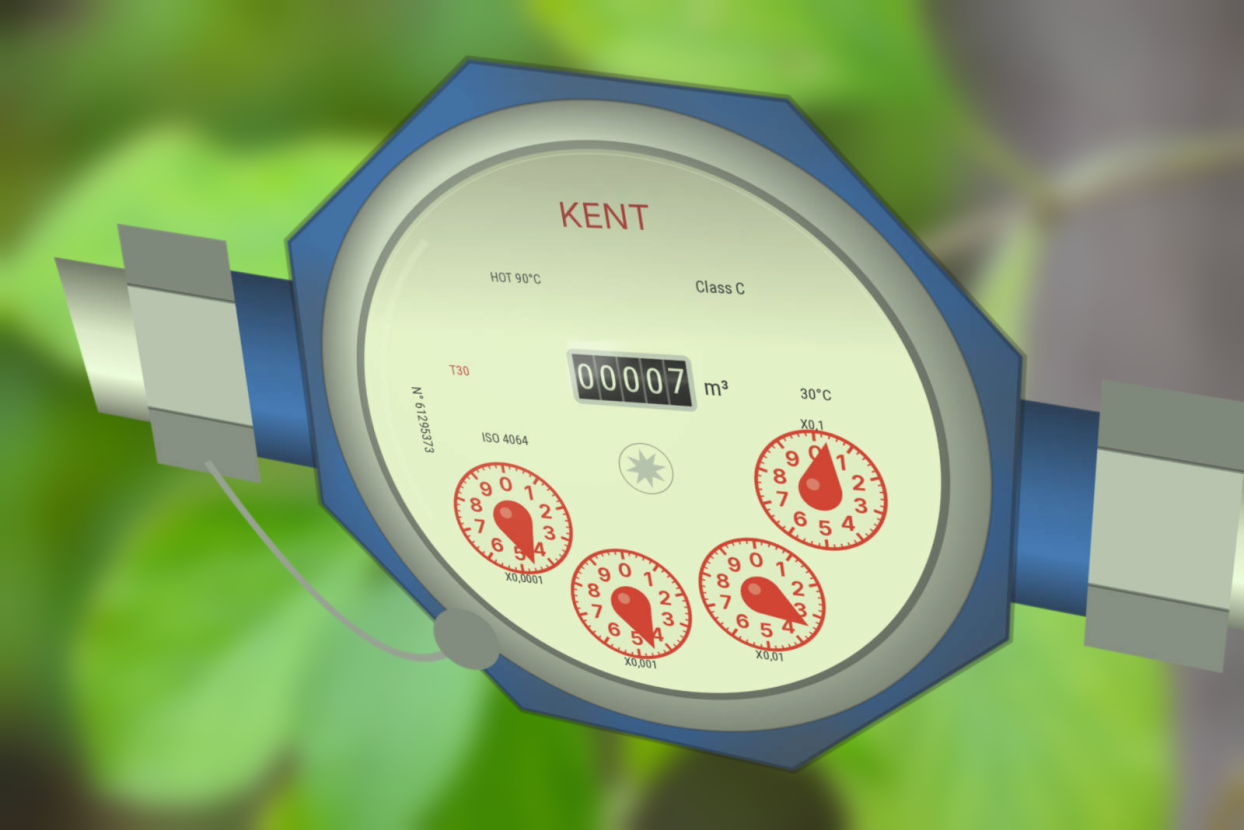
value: 7.0344 (m³)
